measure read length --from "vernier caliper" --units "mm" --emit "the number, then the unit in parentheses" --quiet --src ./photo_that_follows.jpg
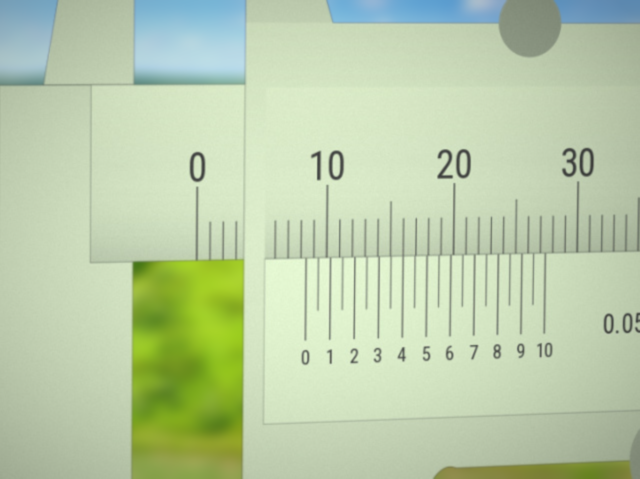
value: 8.4 (mm)
